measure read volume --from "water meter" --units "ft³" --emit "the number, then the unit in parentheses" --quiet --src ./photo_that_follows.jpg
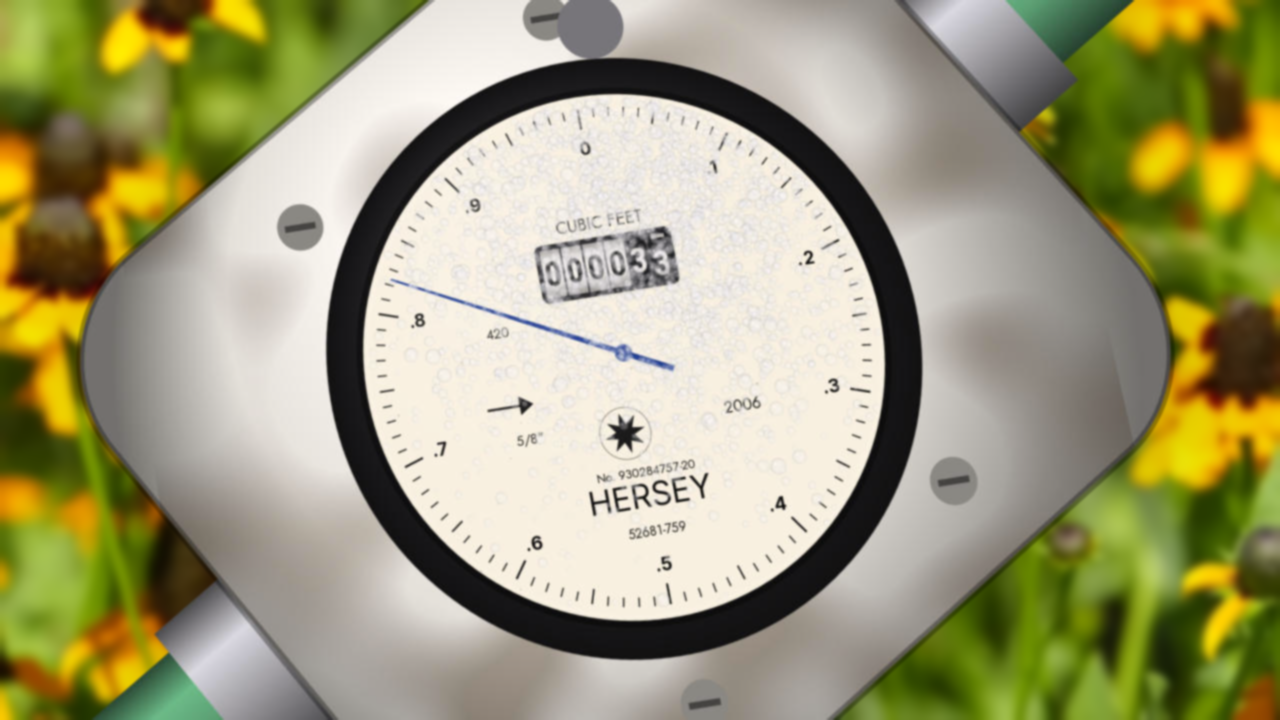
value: 32.82 (ft³)
